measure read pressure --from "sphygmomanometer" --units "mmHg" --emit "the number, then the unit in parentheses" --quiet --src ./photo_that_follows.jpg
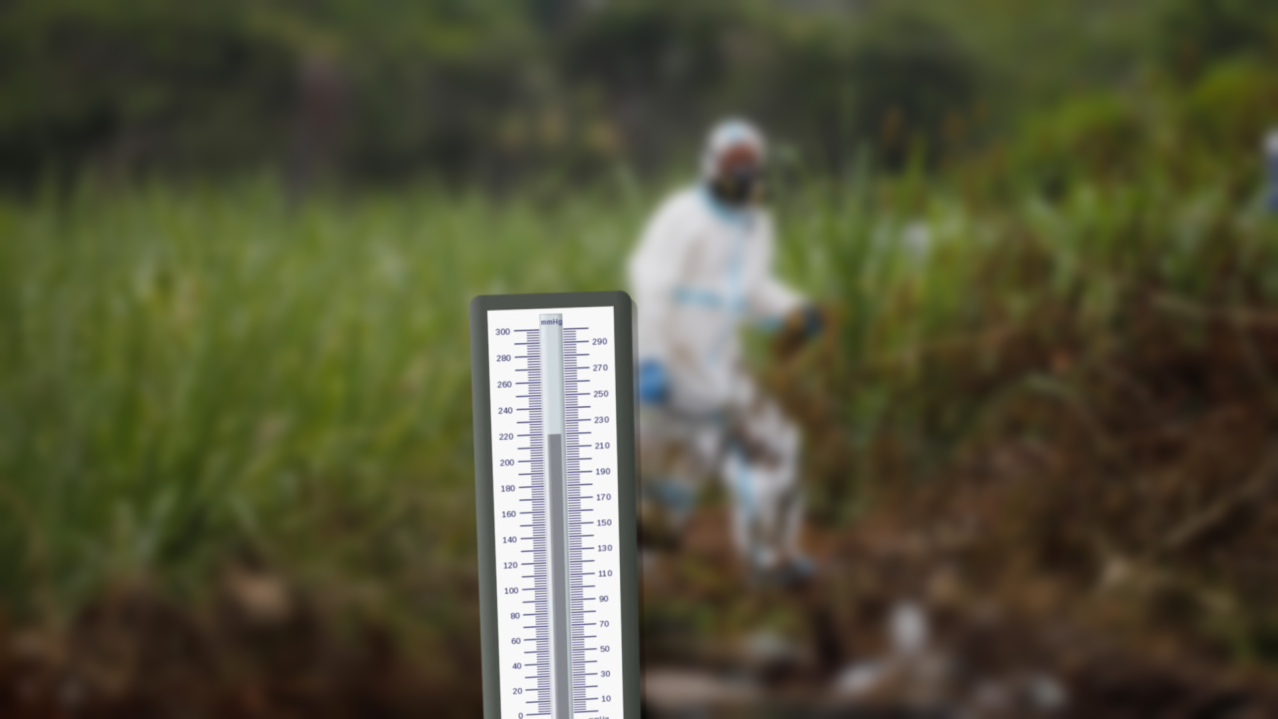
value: 220 (mmHg)
